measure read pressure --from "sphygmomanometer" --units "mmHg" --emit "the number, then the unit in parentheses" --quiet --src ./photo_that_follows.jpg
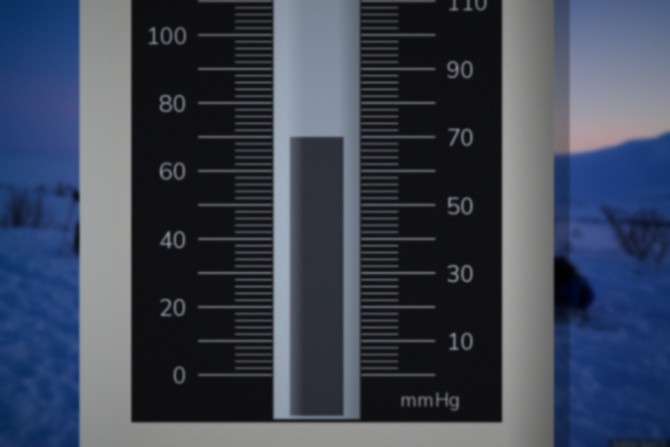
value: 70 (mmHg)
